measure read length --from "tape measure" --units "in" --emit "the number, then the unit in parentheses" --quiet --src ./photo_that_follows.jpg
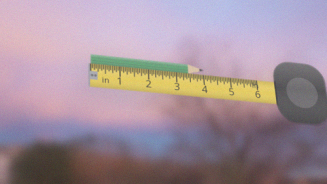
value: 4 (in)
